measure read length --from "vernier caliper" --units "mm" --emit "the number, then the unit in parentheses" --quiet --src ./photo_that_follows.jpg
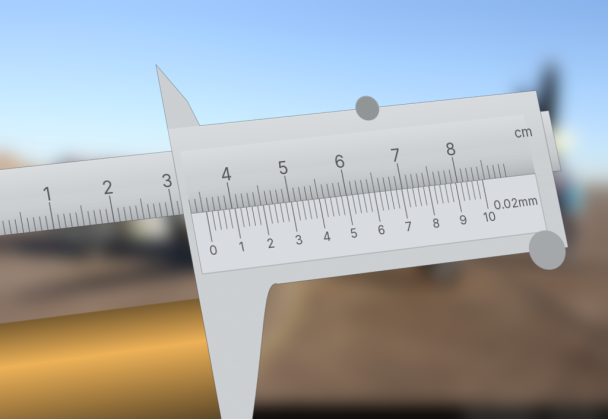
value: 35.6 (mm)
